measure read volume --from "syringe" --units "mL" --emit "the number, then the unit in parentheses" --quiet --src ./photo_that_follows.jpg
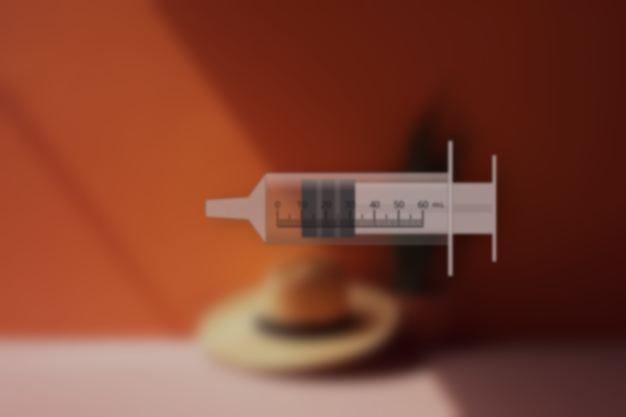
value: 10 (mL)
